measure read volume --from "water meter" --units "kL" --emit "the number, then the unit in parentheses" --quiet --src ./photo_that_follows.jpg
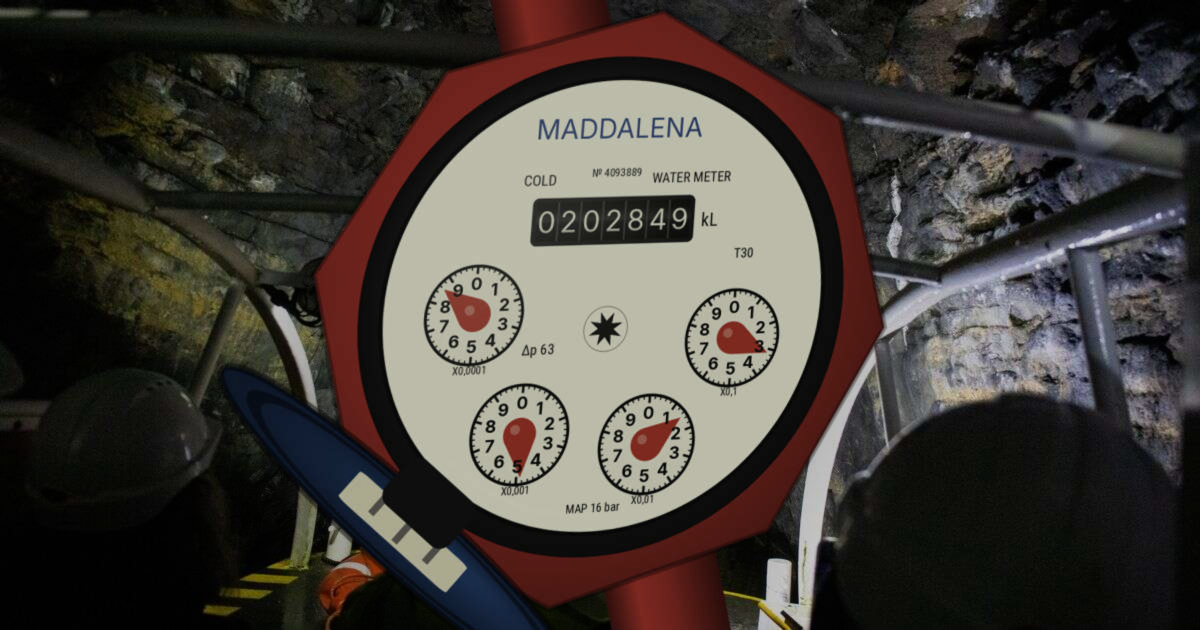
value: 202849.3148 (kL)
